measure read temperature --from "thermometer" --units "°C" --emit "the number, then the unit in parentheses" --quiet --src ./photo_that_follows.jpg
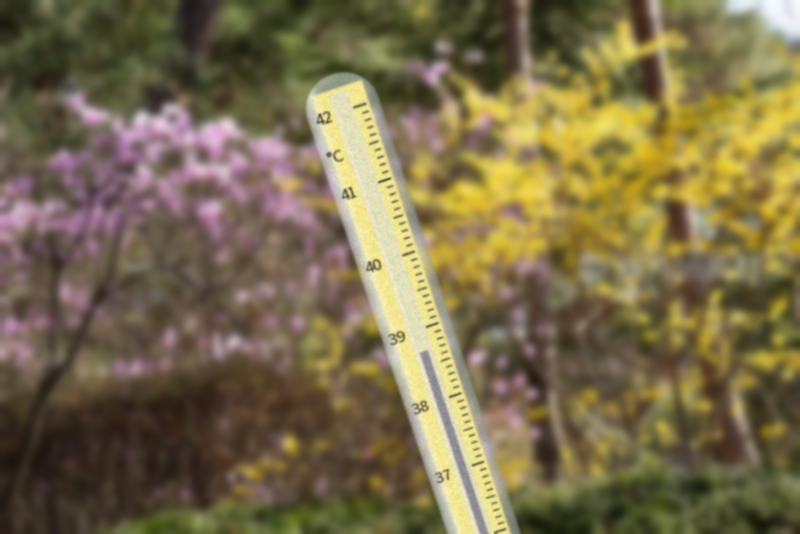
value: 38.7 (°C)
